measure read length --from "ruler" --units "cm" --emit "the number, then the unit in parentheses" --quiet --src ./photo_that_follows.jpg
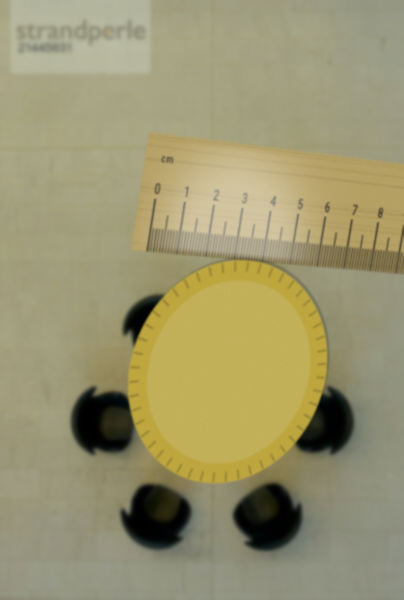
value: 7 (cm)
